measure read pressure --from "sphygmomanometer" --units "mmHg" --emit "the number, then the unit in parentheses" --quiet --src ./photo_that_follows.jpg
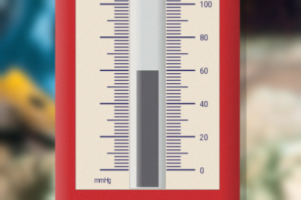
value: 60 (mmHg)
